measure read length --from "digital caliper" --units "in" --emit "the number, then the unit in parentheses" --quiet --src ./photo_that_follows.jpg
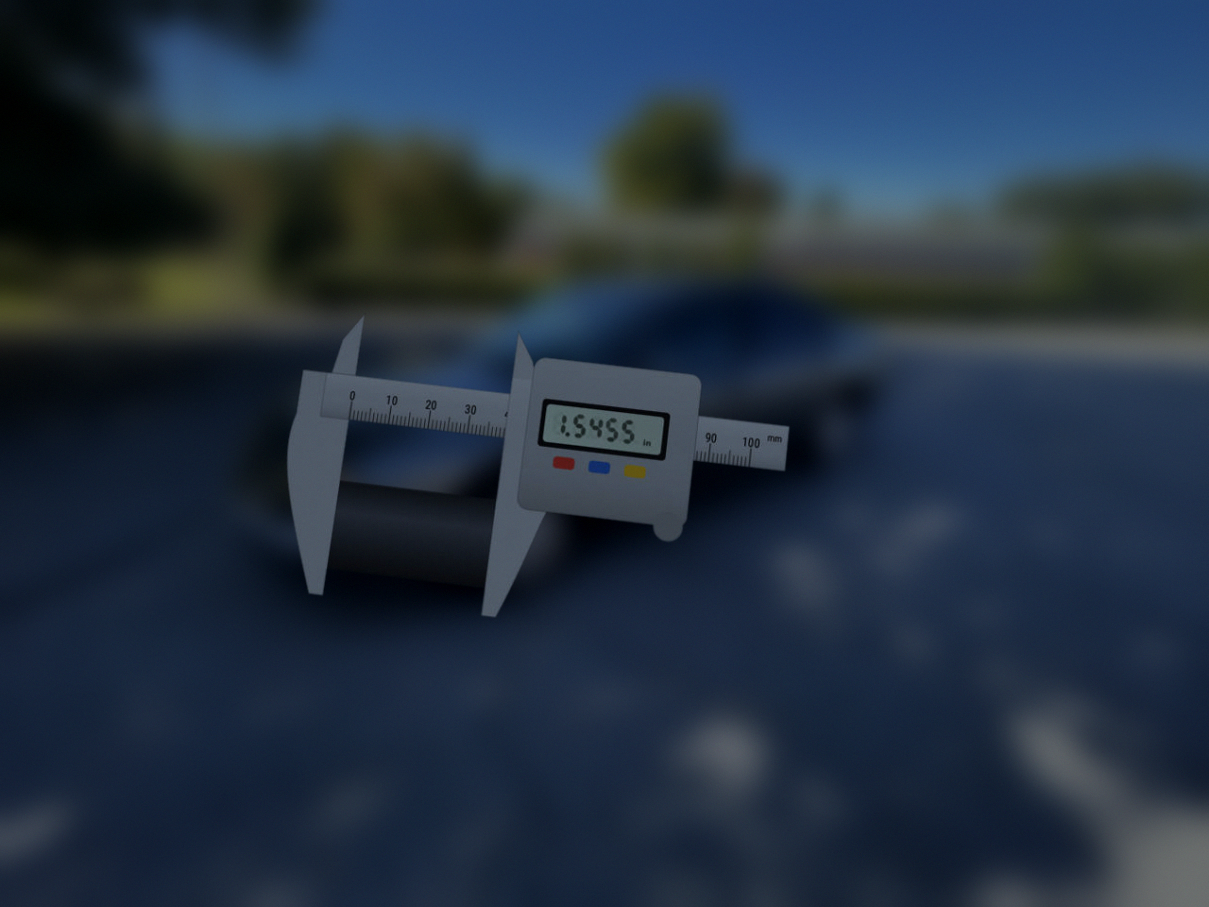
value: 1.5455 (in)
